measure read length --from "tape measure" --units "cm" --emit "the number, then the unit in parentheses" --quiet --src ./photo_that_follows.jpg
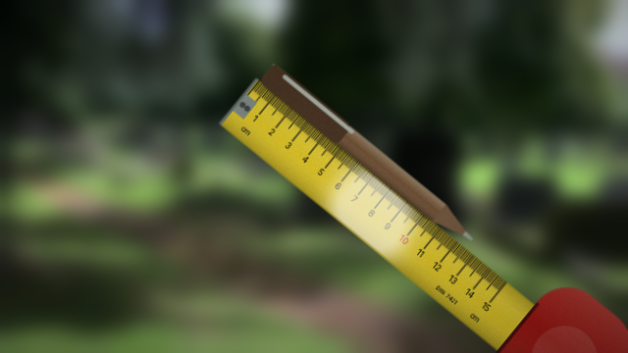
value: 12.5 (cm)
